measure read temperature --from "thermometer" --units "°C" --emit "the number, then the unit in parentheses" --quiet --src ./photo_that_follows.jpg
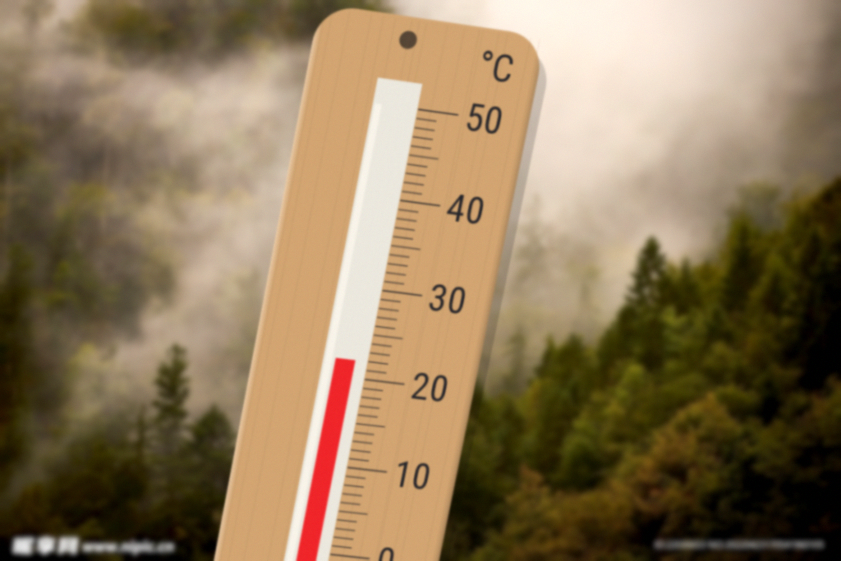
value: 22 (°C)
